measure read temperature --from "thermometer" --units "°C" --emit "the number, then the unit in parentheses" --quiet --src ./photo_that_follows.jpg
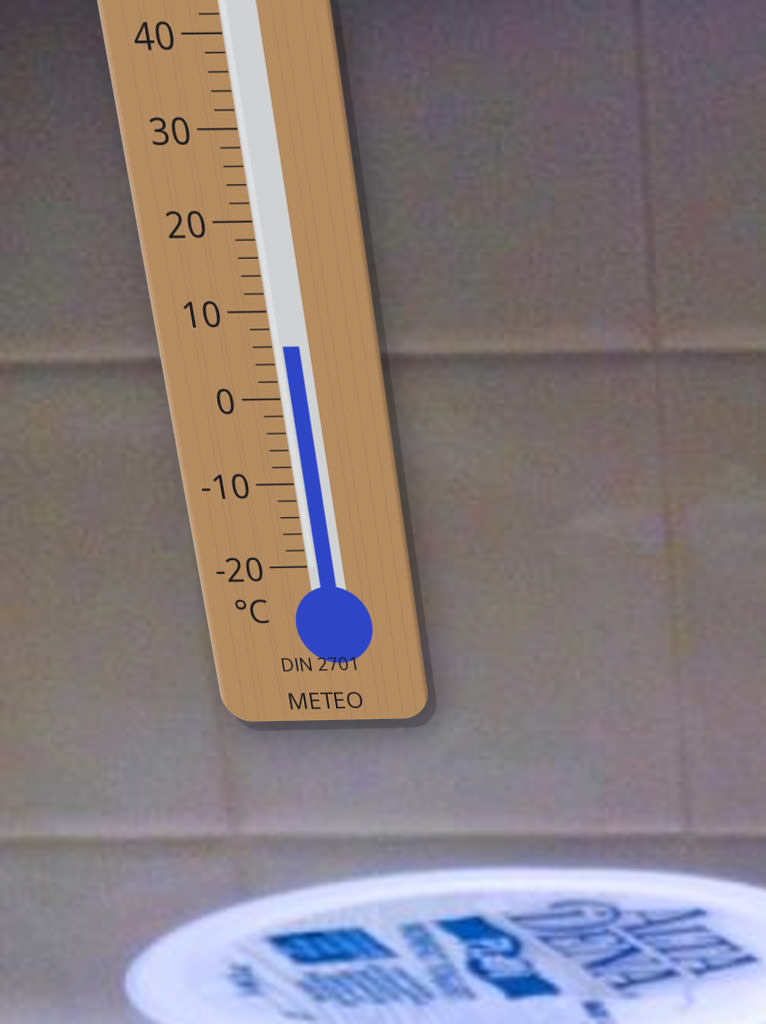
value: 6 (°C)
